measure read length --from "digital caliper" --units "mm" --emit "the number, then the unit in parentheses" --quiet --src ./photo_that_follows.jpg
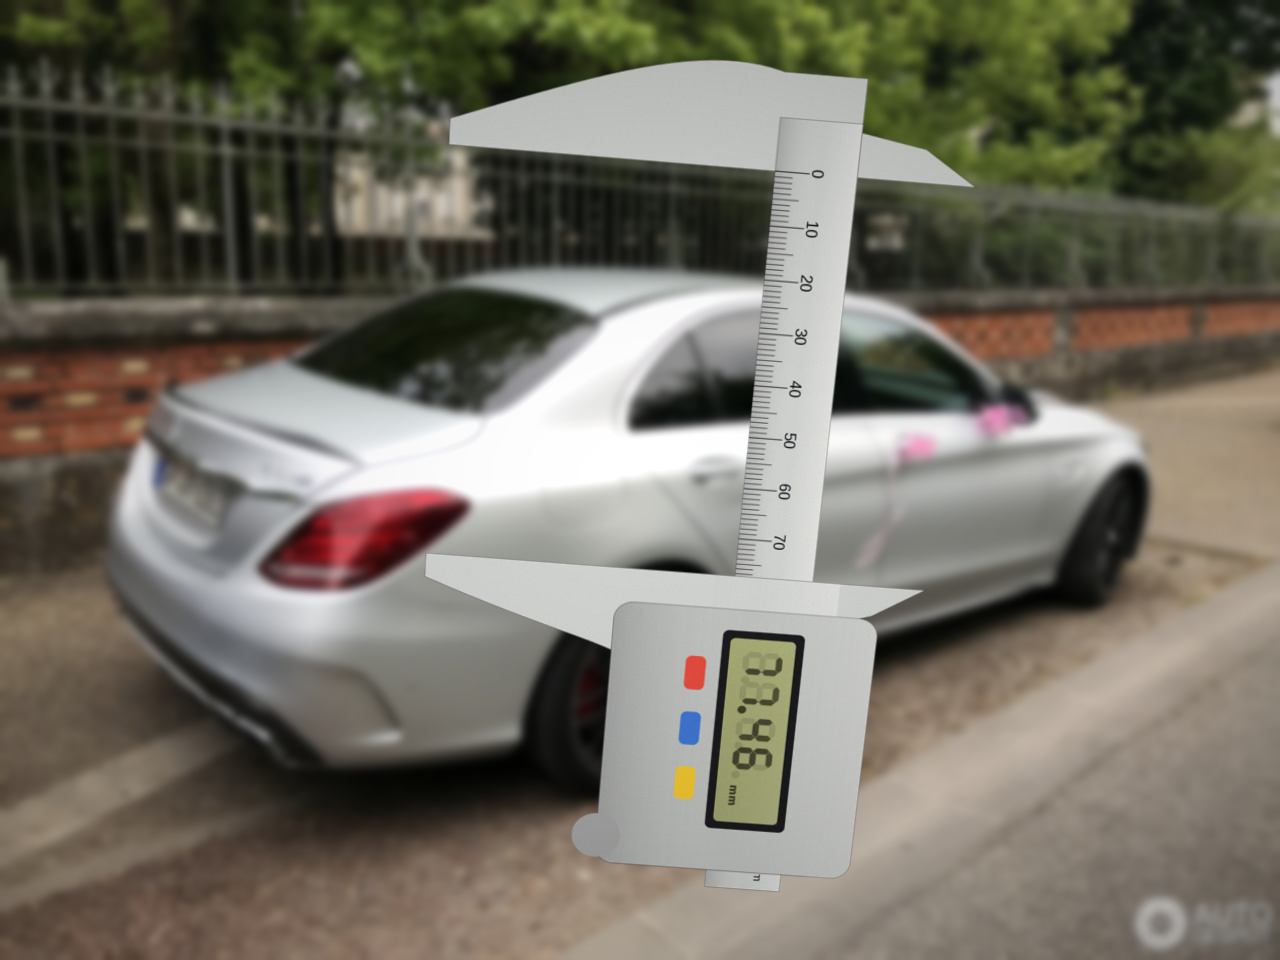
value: 77.46 (mm)
